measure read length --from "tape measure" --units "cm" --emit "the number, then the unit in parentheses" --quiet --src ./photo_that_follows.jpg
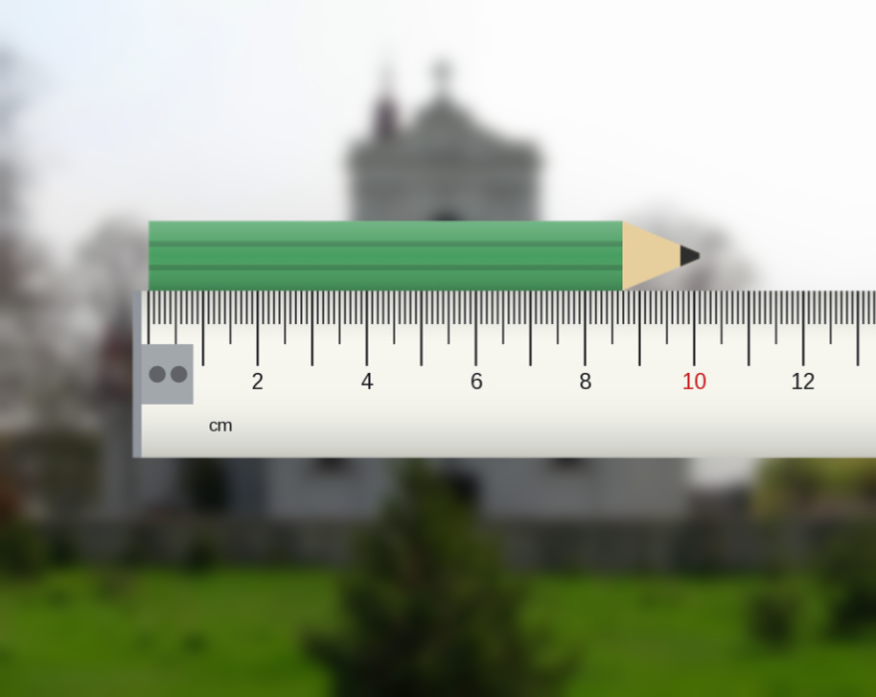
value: 10.1 (cm)
